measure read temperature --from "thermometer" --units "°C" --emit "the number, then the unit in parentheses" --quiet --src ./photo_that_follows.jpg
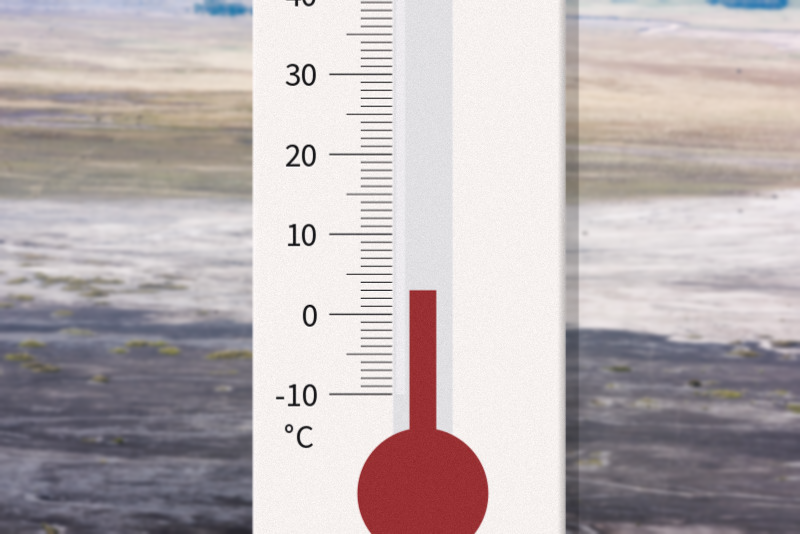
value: 3 (°C)
